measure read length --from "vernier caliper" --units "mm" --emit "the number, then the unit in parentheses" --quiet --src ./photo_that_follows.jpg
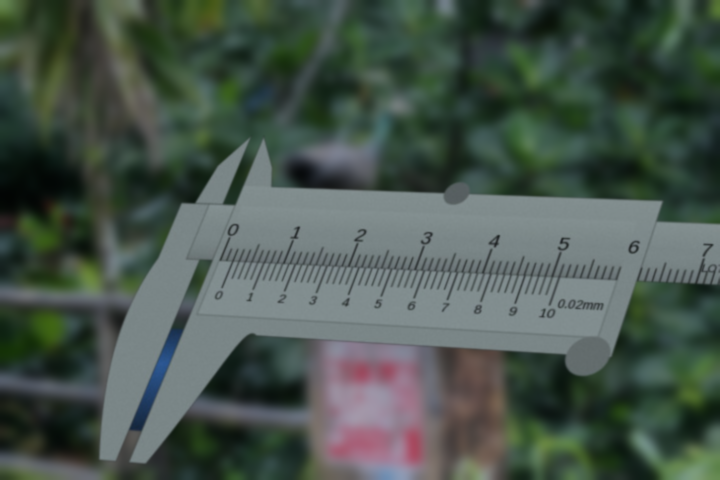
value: 2.0 (mm)
